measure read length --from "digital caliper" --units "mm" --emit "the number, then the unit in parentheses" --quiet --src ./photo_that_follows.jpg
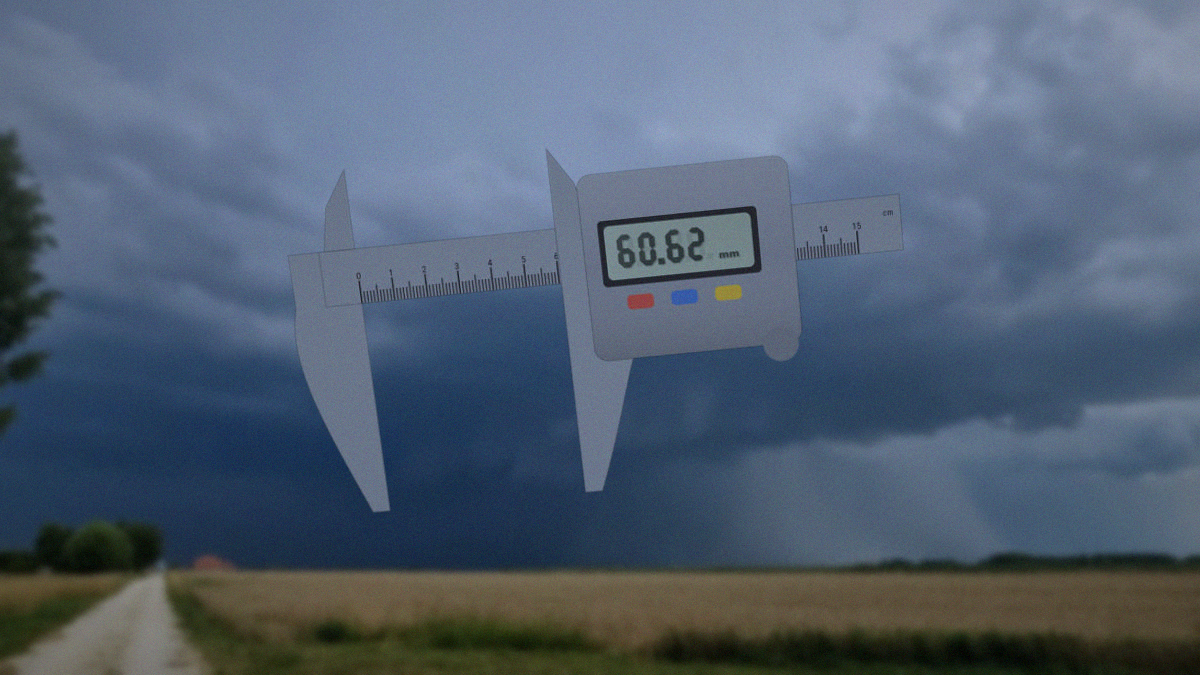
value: 60.62 (mm)
